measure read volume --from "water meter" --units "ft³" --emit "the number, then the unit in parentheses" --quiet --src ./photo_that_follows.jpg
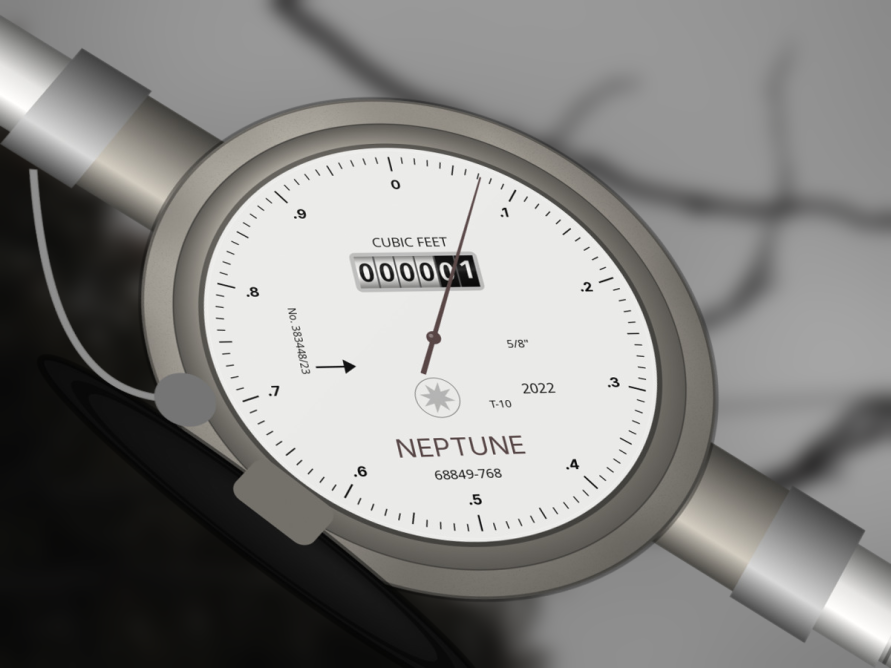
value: 1.07 (ft³)
